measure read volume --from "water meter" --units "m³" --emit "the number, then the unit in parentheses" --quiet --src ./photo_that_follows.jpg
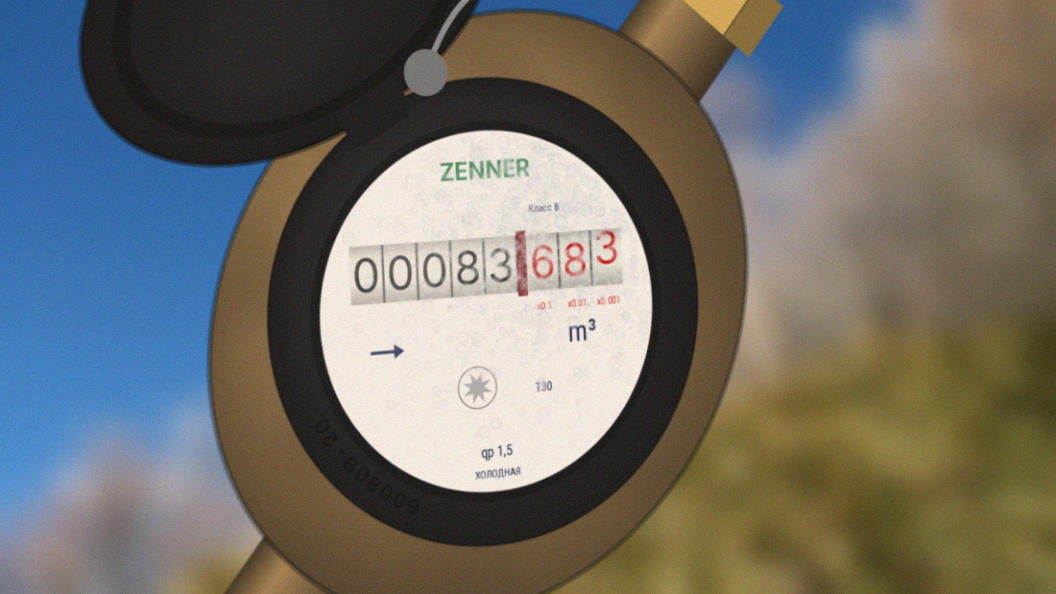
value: 83.683 (m³)
